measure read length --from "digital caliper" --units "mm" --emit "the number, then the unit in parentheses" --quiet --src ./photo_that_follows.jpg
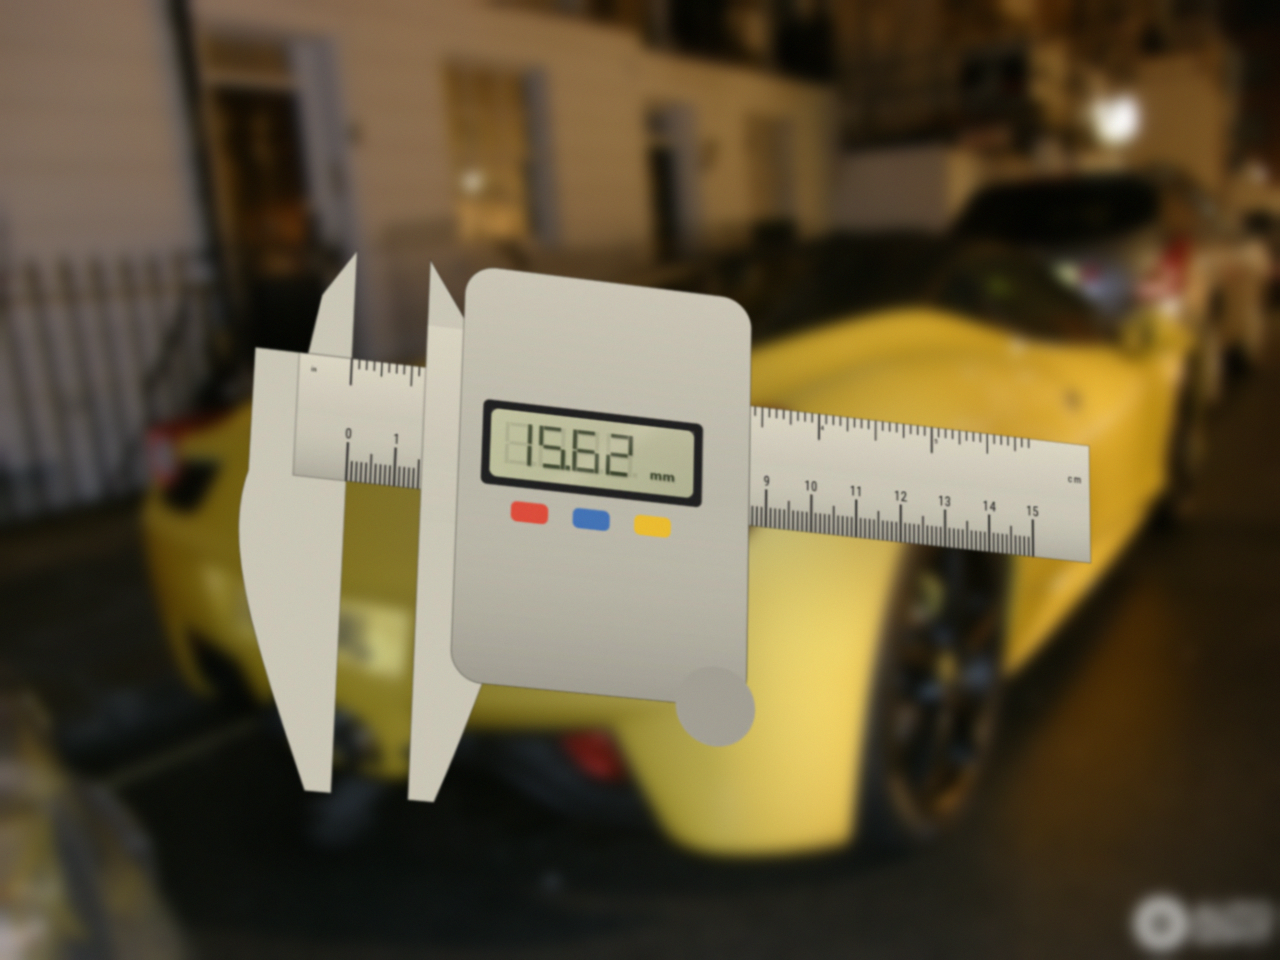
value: 15.62 (mm)
